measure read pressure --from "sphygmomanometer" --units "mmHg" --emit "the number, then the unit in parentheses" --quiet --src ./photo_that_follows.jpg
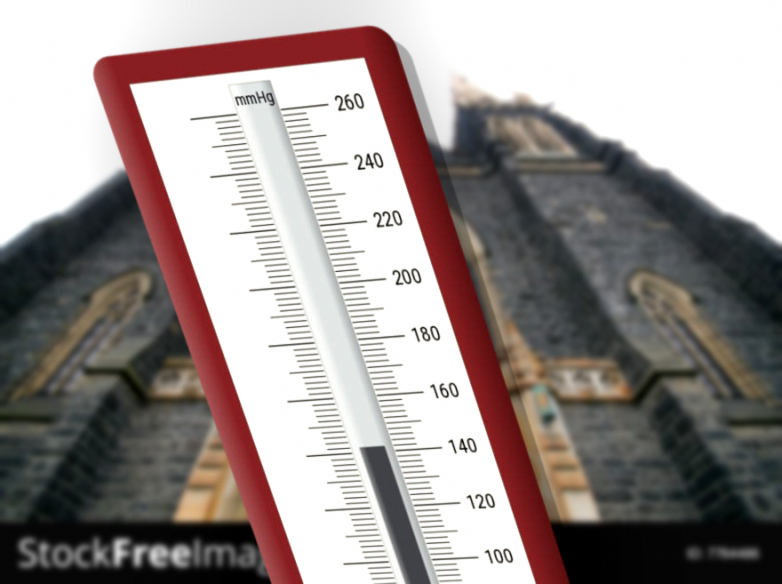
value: 142 (mmHg)
